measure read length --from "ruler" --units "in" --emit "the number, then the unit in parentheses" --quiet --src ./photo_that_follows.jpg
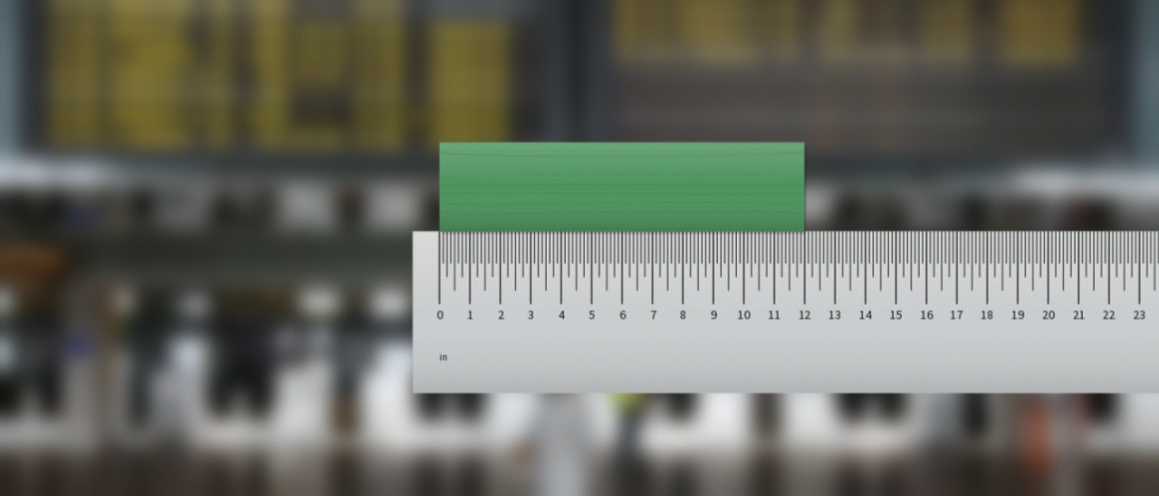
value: 12 (in)
